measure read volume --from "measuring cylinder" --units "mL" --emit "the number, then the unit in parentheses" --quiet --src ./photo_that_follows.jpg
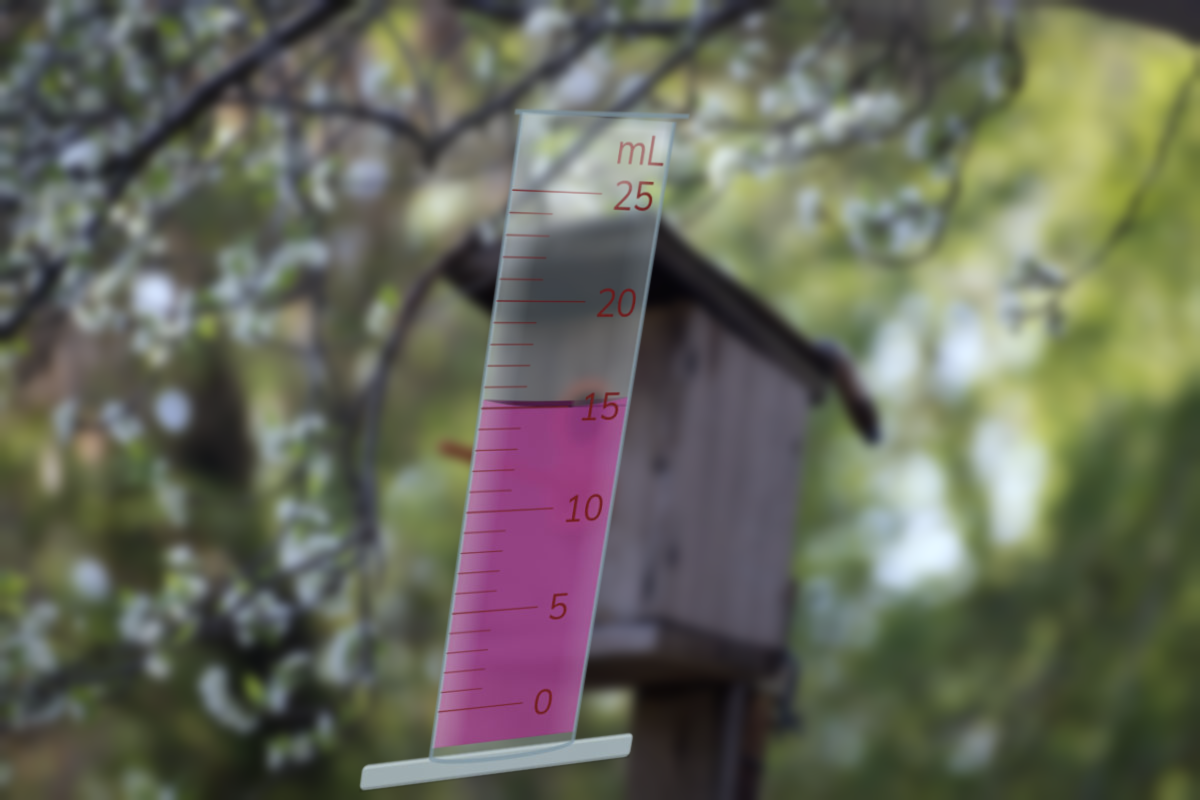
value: 15 (mL)
